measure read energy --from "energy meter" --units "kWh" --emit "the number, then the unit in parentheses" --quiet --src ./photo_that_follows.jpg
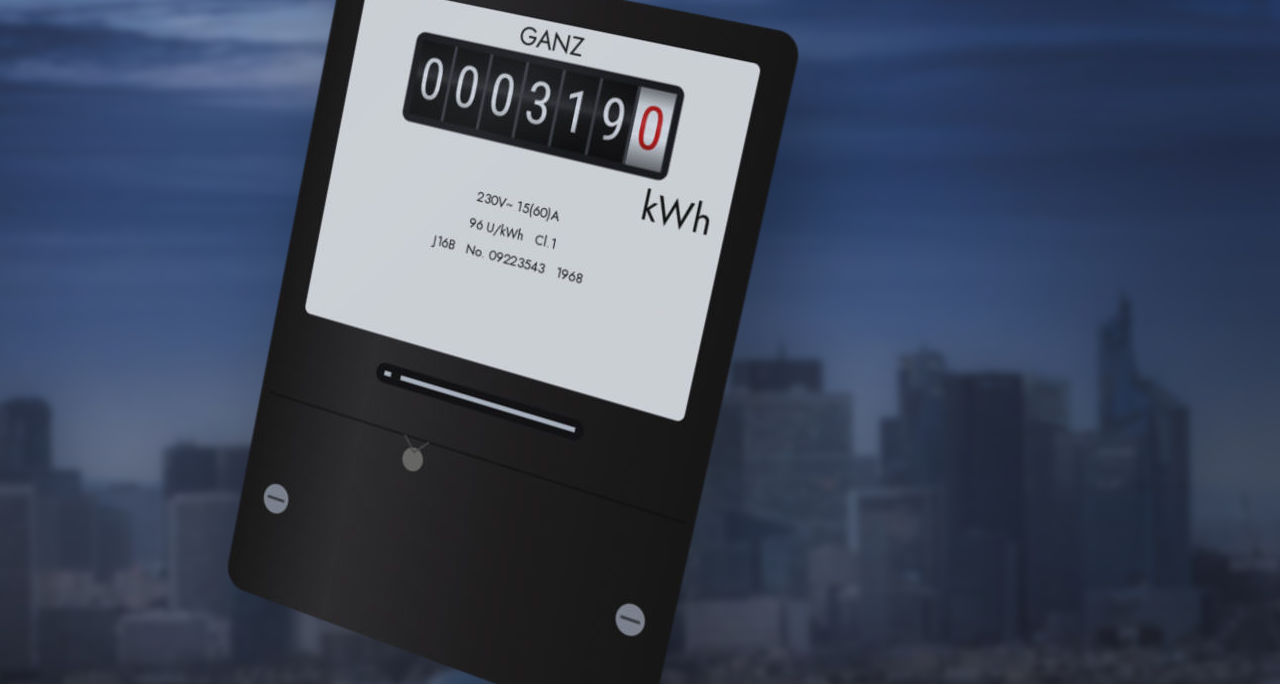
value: 319.0 (kWh)
